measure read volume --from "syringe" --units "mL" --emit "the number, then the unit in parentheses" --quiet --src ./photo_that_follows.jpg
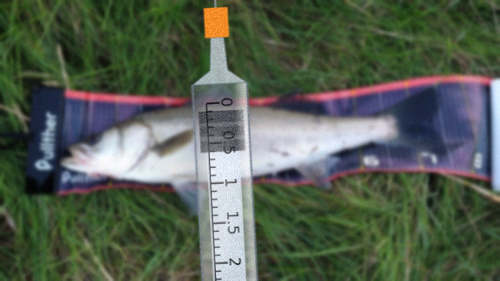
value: 0.1 (mL)
